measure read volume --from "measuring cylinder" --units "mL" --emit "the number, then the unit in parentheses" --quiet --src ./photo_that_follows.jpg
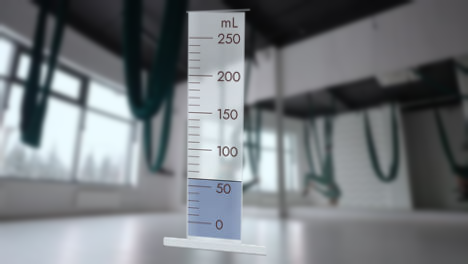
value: 60 (mL)
